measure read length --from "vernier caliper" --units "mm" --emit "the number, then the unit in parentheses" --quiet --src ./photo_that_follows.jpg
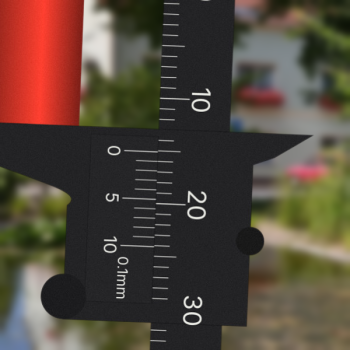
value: 15.1 (mm)
